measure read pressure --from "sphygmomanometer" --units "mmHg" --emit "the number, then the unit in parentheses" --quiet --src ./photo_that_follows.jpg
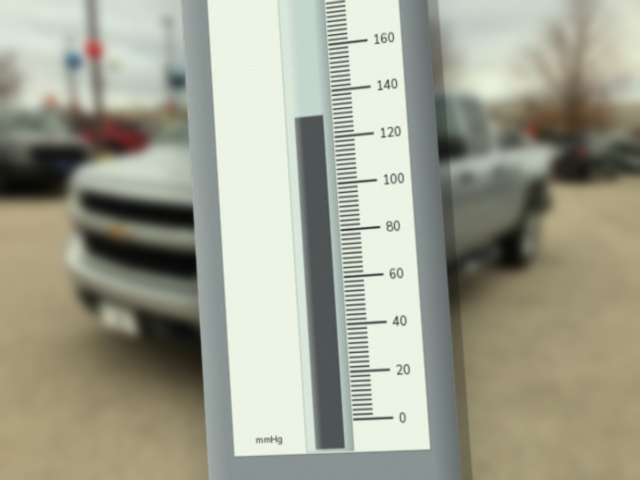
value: 130 (mmHg)
